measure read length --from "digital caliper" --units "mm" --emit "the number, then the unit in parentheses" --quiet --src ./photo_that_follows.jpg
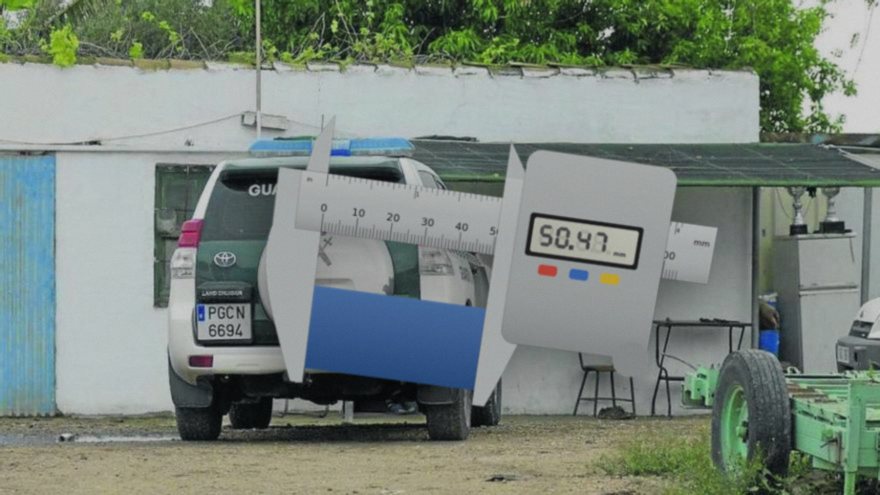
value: 50.47 (mm)
